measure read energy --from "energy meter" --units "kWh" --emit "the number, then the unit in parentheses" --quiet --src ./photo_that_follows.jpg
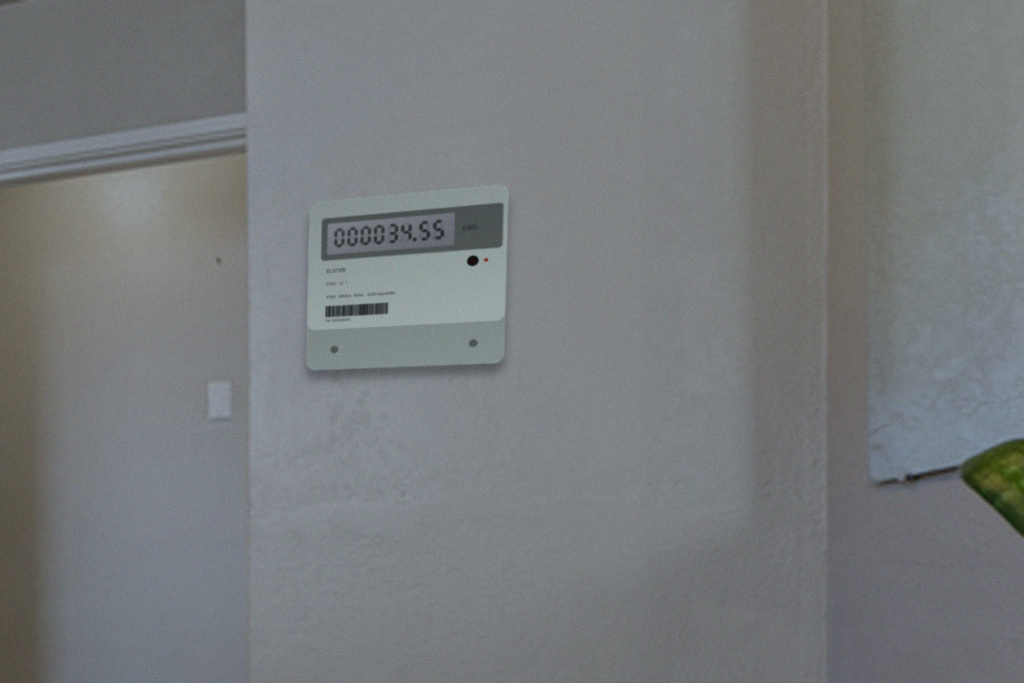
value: 34.55 (kWh)
